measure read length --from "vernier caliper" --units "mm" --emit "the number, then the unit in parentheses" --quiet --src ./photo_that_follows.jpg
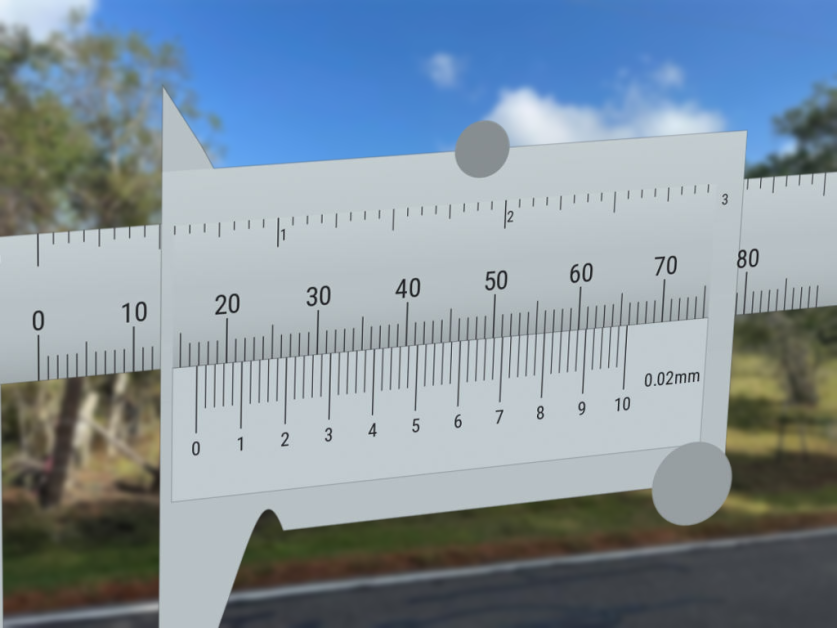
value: 16.8 (mm)
